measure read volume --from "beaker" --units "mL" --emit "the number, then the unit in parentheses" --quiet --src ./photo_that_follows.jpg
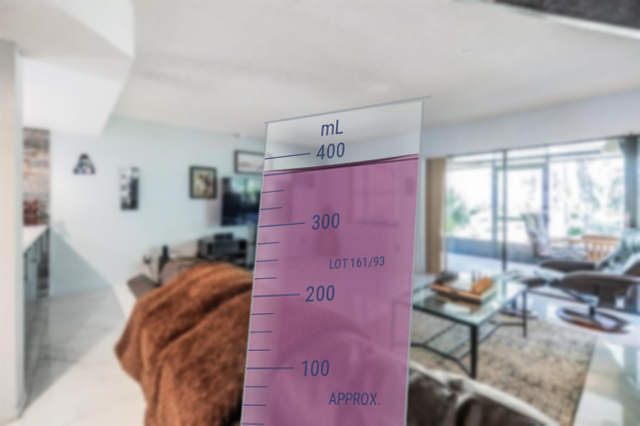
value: 375 (mL)
